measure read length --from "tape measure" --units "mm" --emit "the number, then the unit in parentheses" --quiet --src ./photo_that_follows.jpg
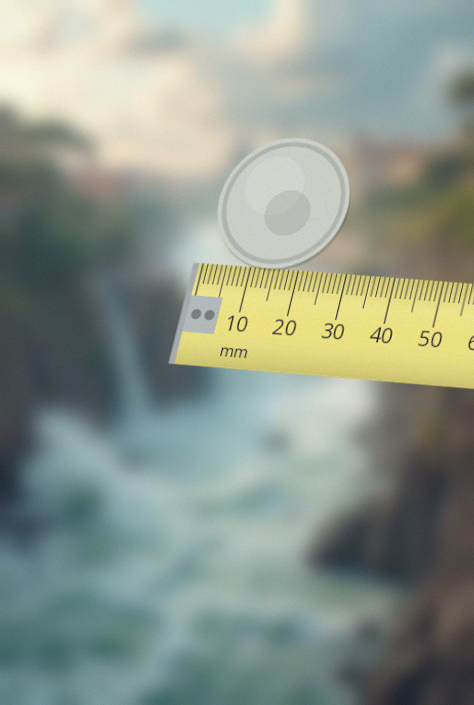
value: 27 (mm)
